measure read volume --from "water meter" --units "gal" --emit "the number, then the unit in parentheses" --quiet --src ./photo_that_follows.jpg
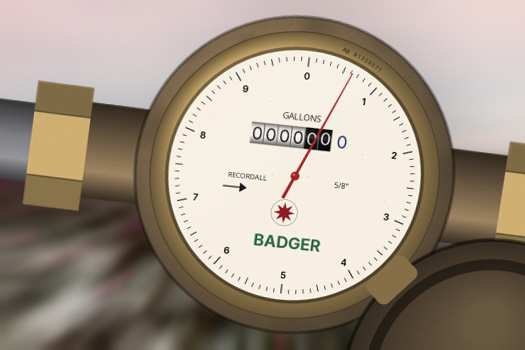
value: 0.6 (gal)
